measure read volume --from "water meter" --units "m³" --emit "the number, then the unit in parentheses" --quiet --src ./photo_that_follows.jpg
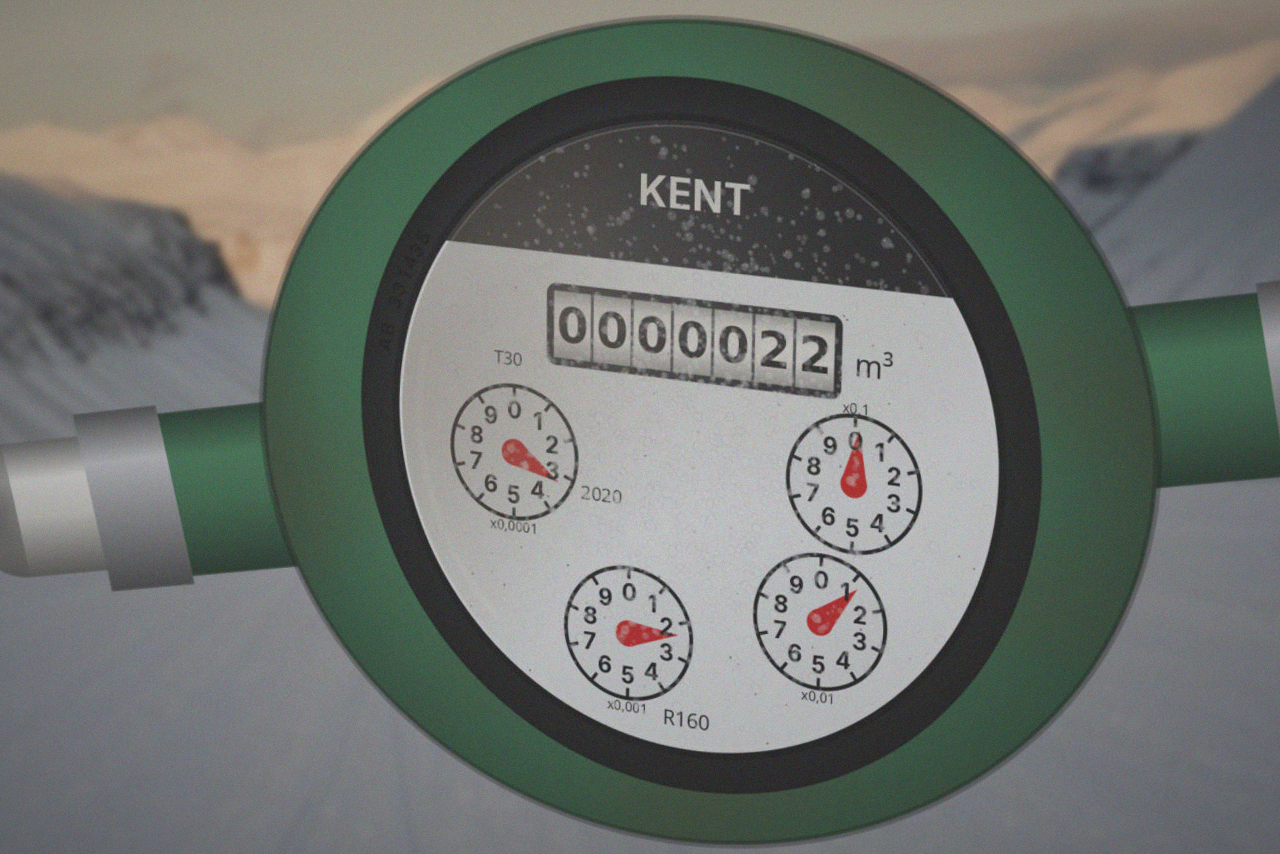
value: 22.0123 (m³)
